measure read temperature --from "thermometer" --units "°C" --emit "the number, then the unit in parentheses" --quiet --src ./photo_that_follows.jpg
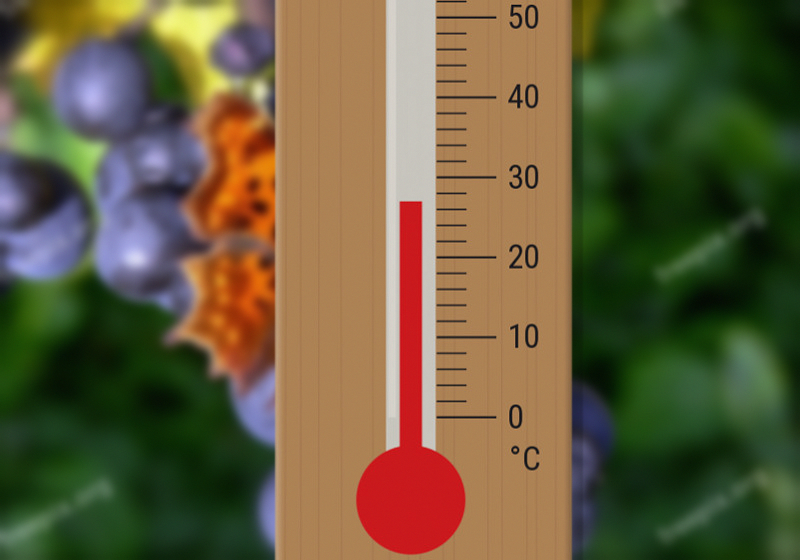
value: 27 (°C)
